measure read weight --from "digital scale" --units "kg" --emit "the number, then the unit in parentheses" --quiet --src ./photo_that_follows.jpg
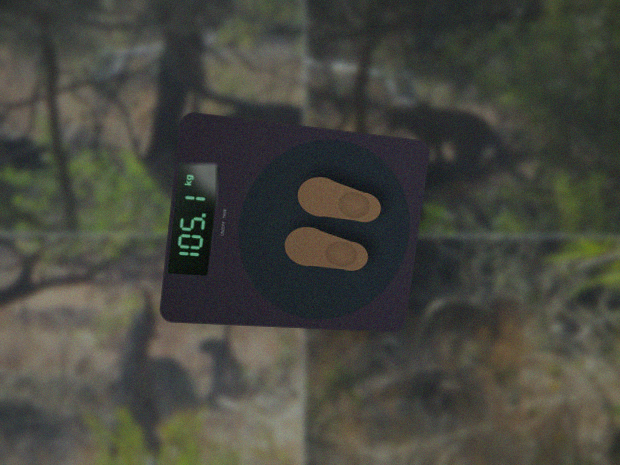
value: 105.1 (kg)
